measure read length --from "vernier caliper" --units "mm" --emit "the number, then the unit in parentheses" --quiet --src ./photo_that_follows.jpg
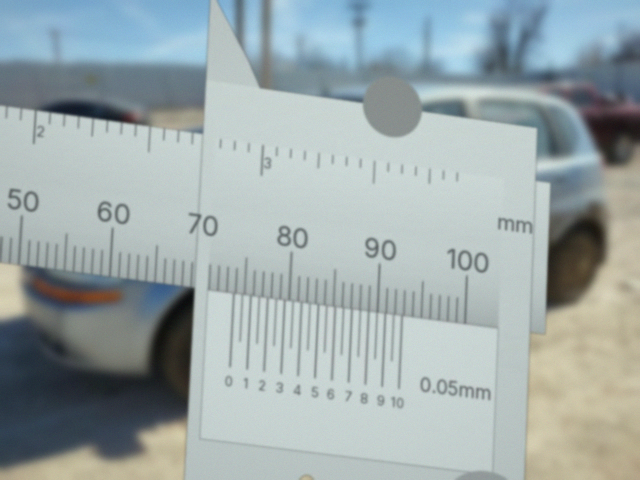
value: 73.8 (mm)
